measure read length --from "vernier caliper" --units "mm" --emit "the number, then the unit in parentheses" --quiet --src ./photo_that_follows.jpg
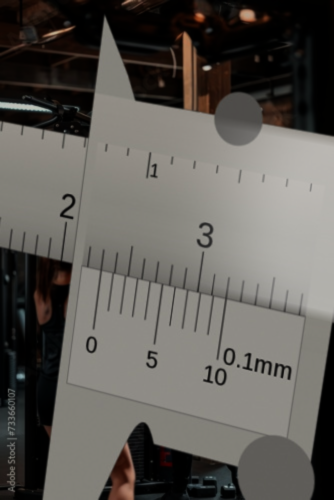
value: 23.0 (mm)
